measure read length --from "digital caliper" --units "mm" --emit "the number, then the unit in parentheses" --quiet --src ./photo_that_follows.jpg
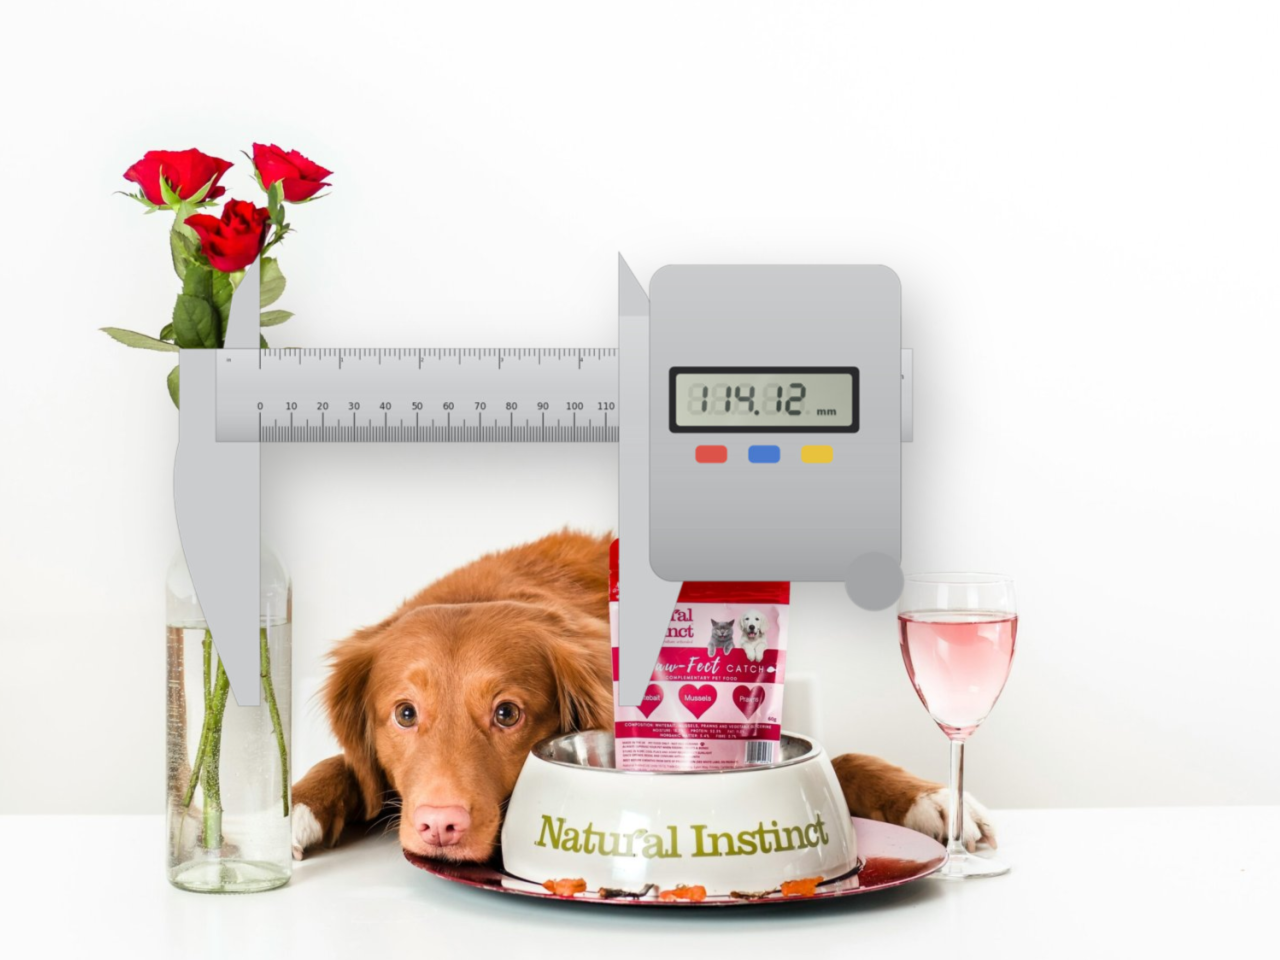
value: 114.12 (mm)
